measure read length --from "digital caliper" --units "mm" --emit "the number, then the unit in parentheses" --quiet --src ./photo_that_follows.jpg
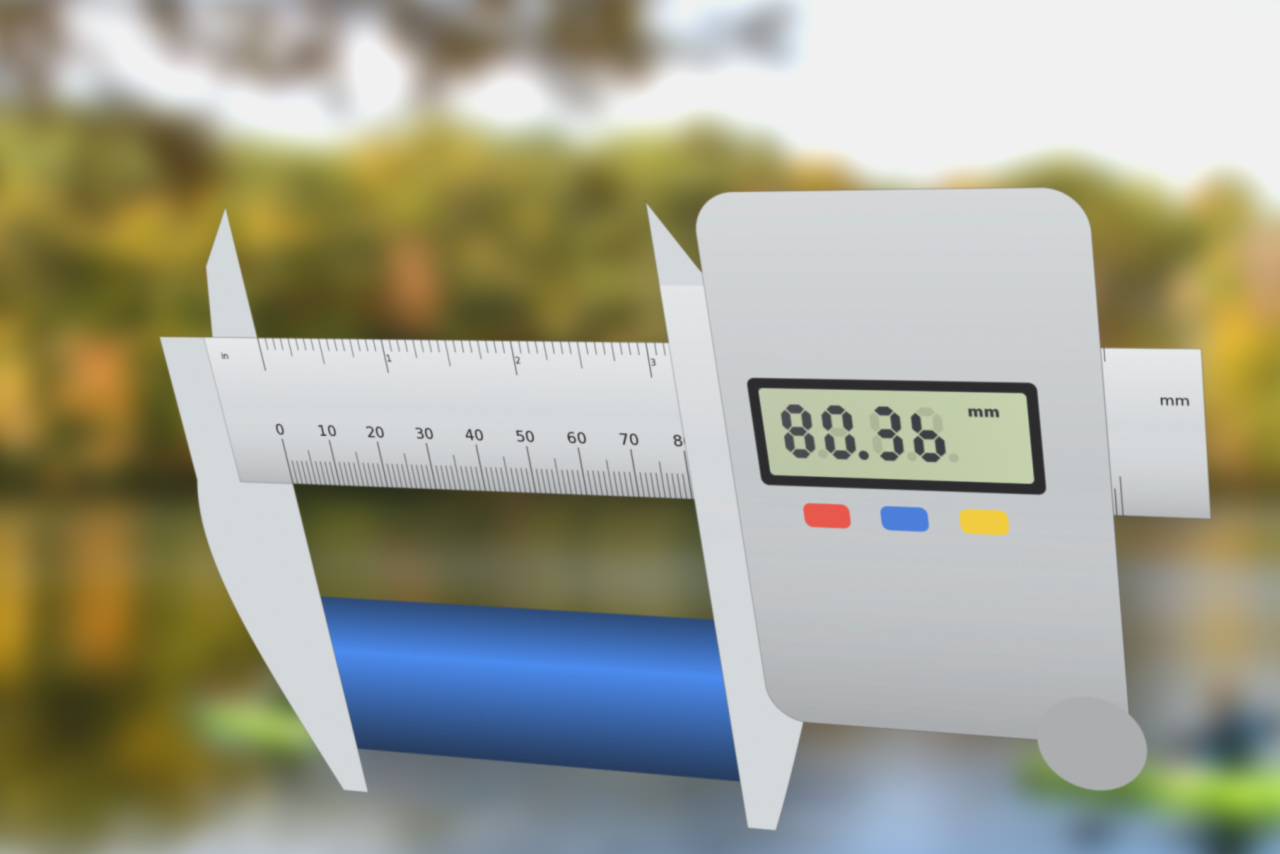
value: 80.36 (mm)
